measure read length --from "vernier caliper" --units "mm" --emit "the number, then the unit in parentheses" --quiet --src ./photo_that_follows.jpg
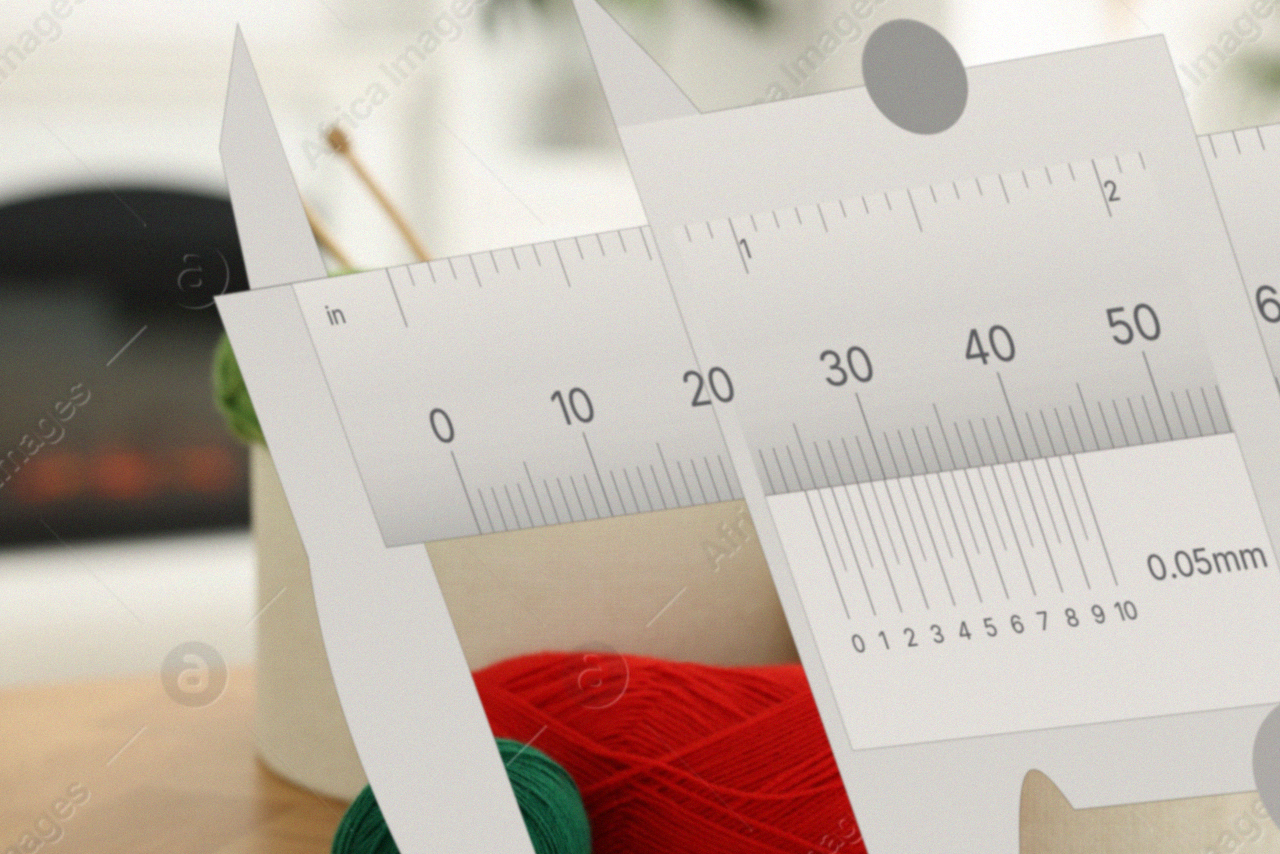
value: 24.2 (mm)
